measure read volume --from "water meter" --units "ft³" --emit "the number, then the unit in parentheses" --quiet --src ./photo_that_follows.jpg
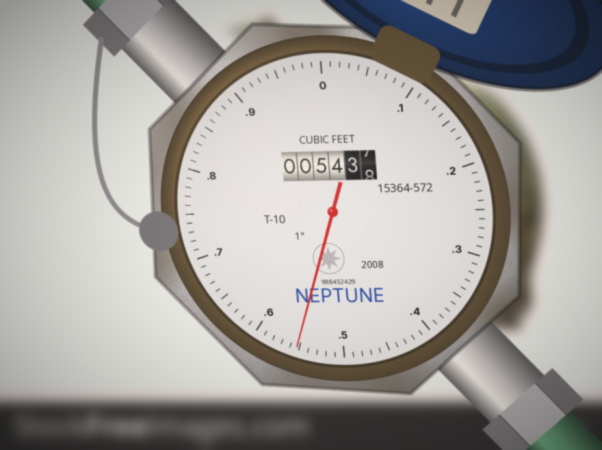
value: 5437.55 (ft³)
